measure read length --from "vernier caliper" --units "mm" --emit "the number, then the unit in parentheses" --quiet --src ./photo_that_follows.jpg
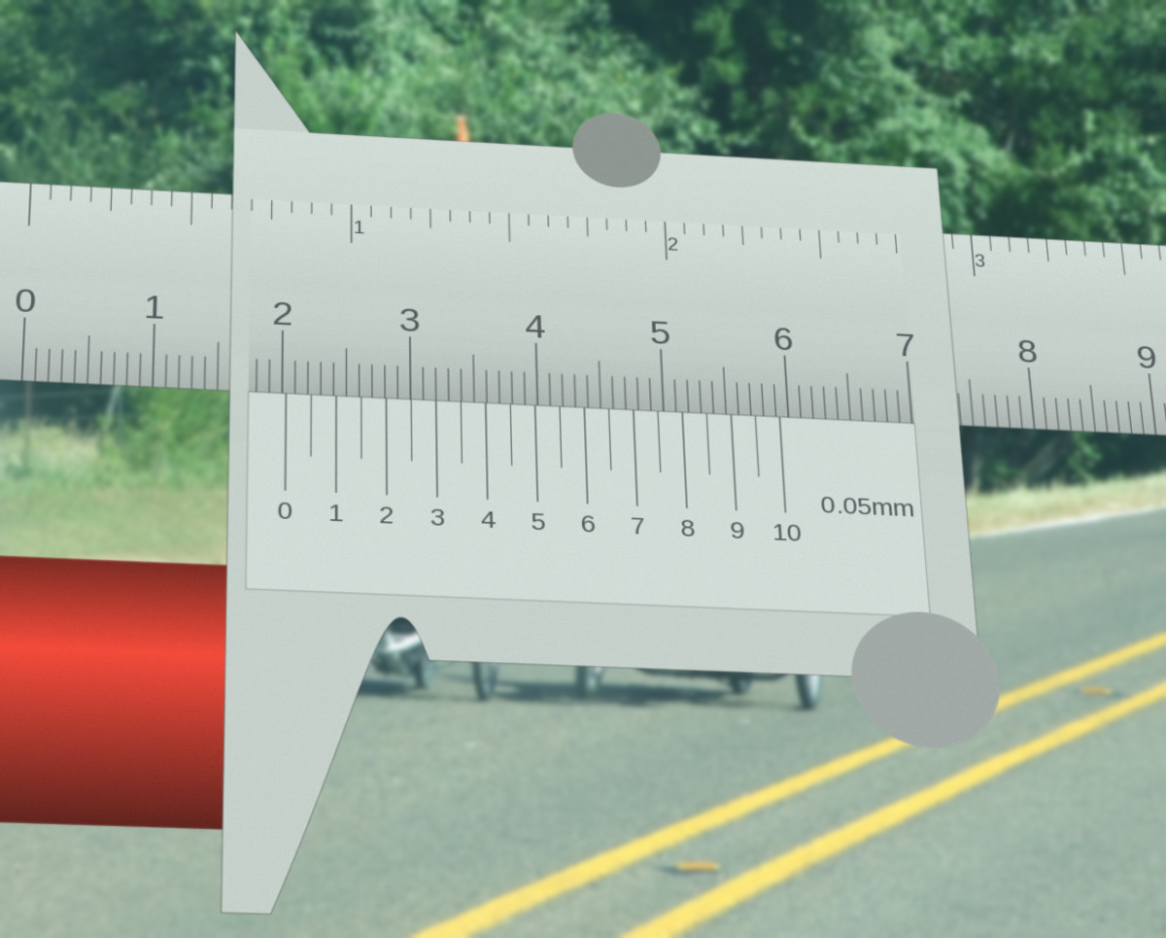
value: 20.3 (mm)
